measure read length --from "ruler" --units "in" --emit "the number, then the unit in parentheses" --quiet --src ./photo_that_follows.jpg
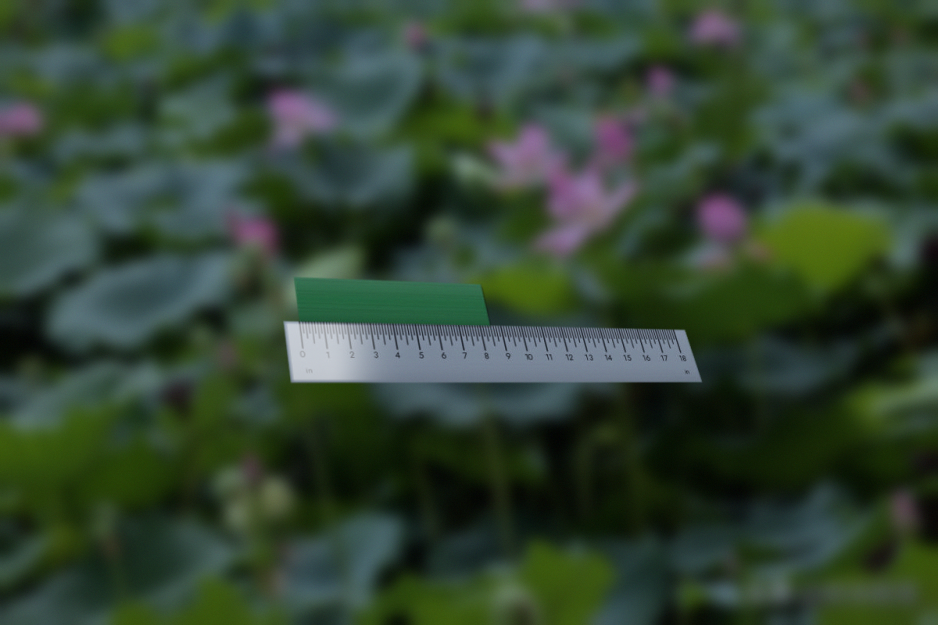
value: 8.5 (in)
